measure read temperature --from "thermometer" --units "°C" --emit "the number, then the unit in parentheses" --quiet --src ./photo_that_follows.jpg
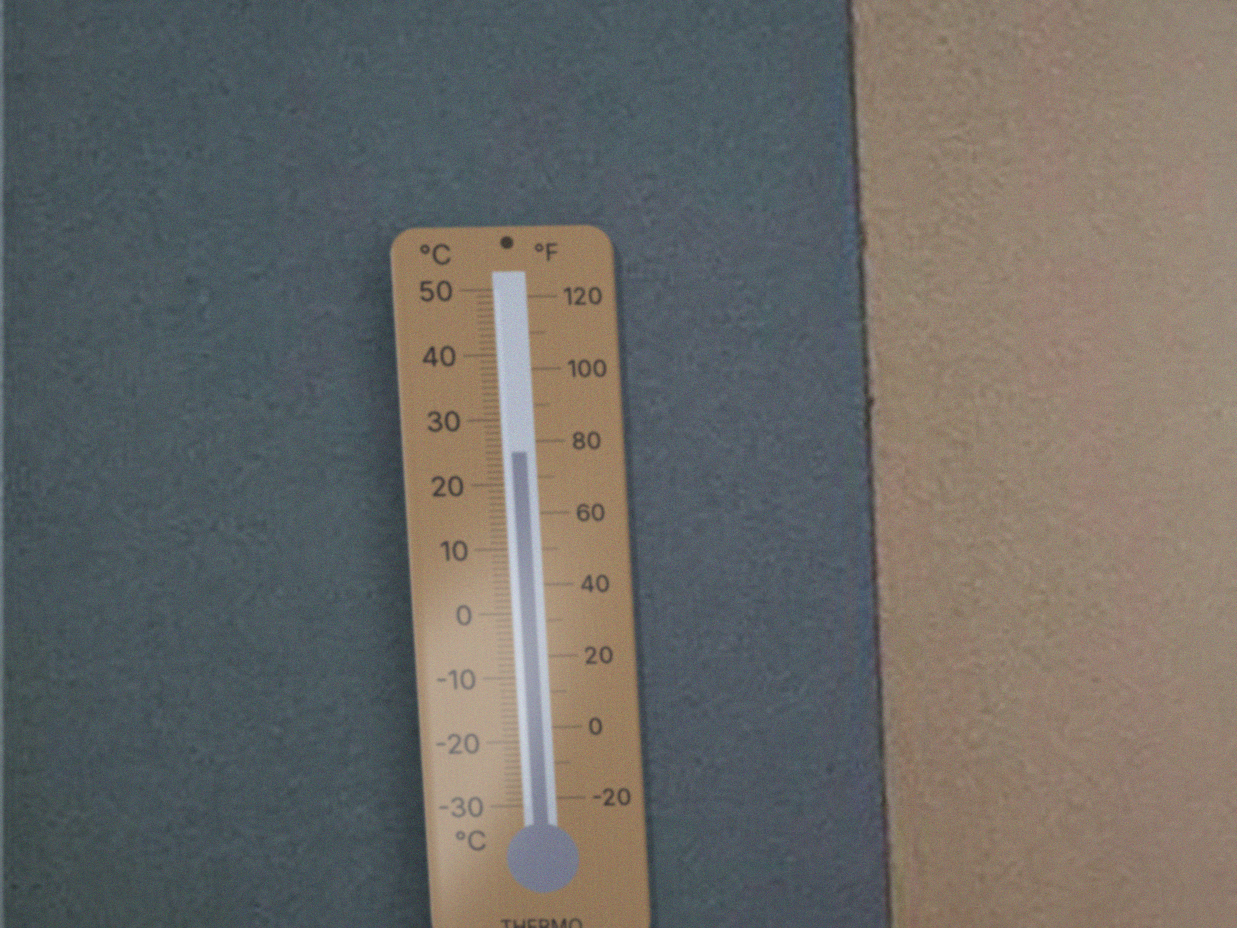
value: 25 (°C)
